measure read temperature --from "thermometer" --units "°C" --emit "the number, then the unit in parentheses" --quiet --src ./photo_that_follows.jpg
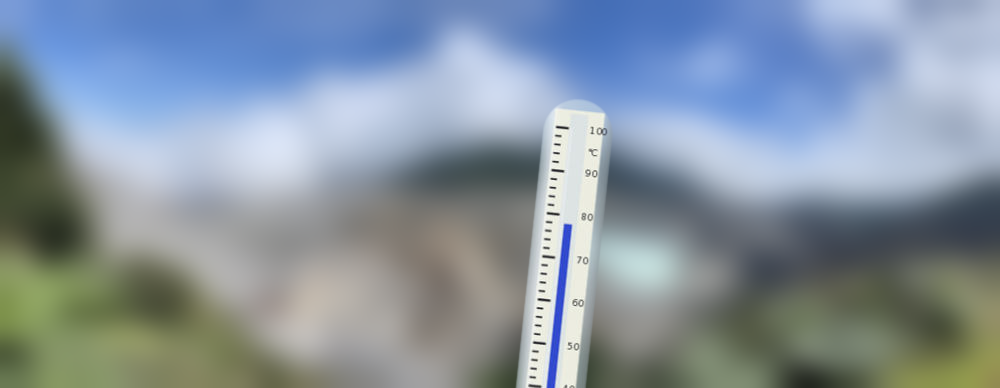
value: 78 (°C)
